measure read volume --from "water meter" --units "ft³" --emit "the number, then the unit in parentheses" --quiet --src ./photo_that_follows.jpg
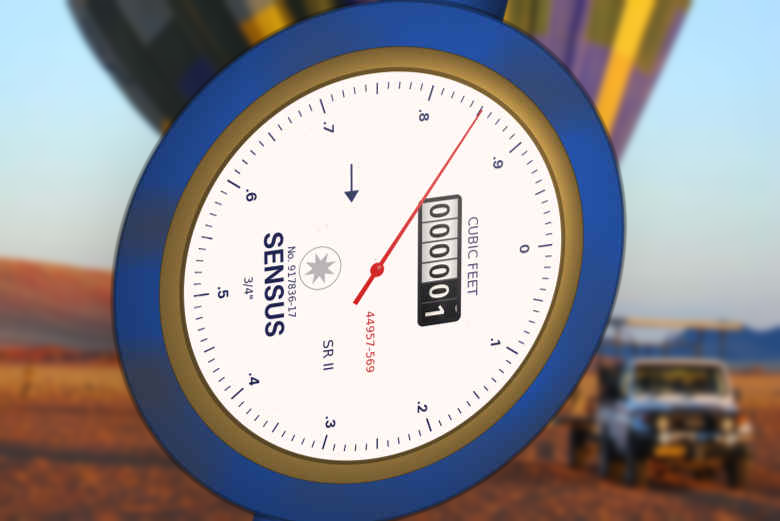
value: 0.85 (ft³)
